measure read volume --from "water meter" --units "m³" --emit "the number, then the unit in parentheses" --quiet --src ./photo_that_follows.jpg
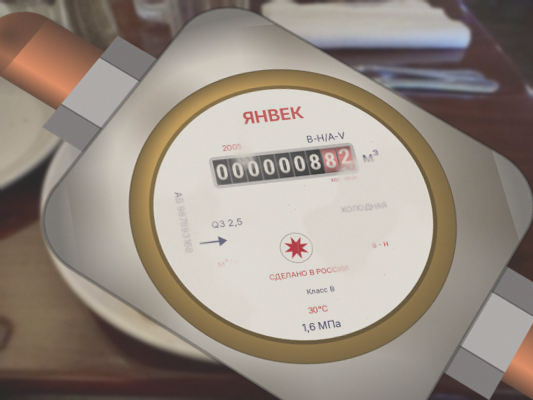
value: 8.82 (m³)
